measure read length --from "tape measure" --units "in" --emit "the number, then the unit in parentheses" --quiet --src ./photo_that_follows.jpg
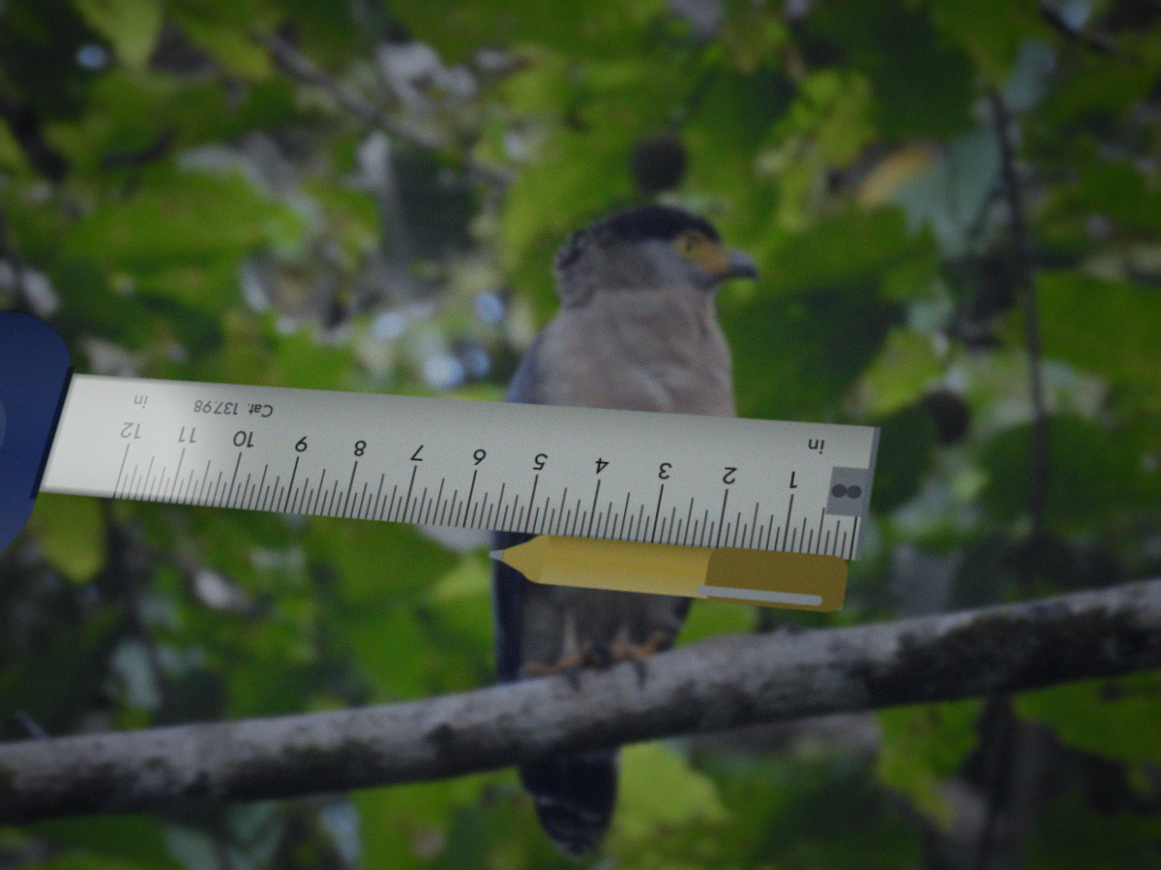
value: 5.5 (in)
